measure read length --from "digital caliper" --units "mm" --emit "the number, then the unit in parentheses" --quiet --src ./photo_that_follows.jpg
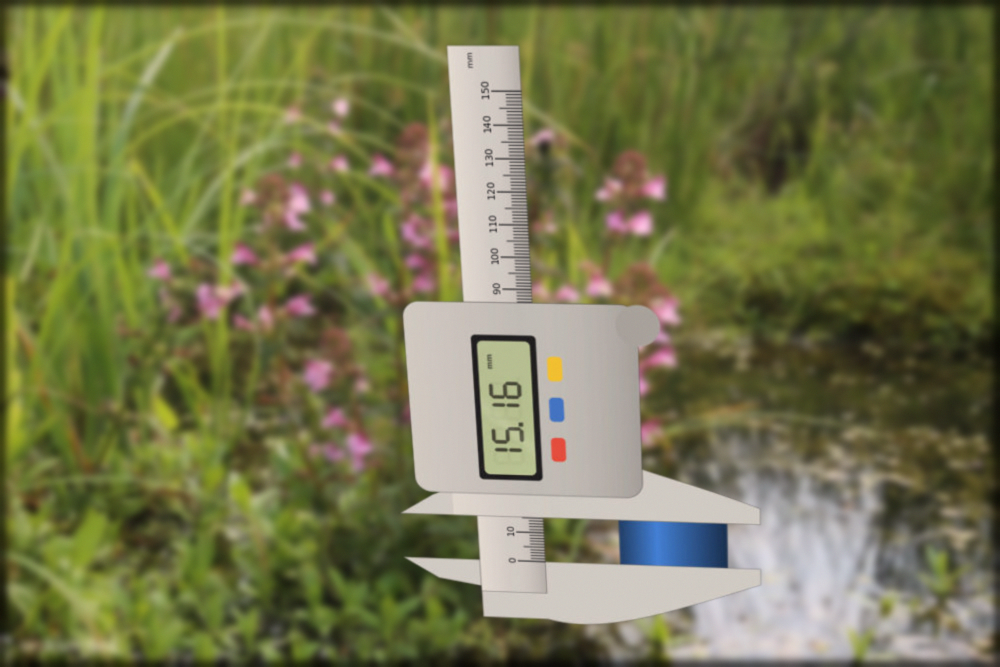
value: 15.16 (mm)
